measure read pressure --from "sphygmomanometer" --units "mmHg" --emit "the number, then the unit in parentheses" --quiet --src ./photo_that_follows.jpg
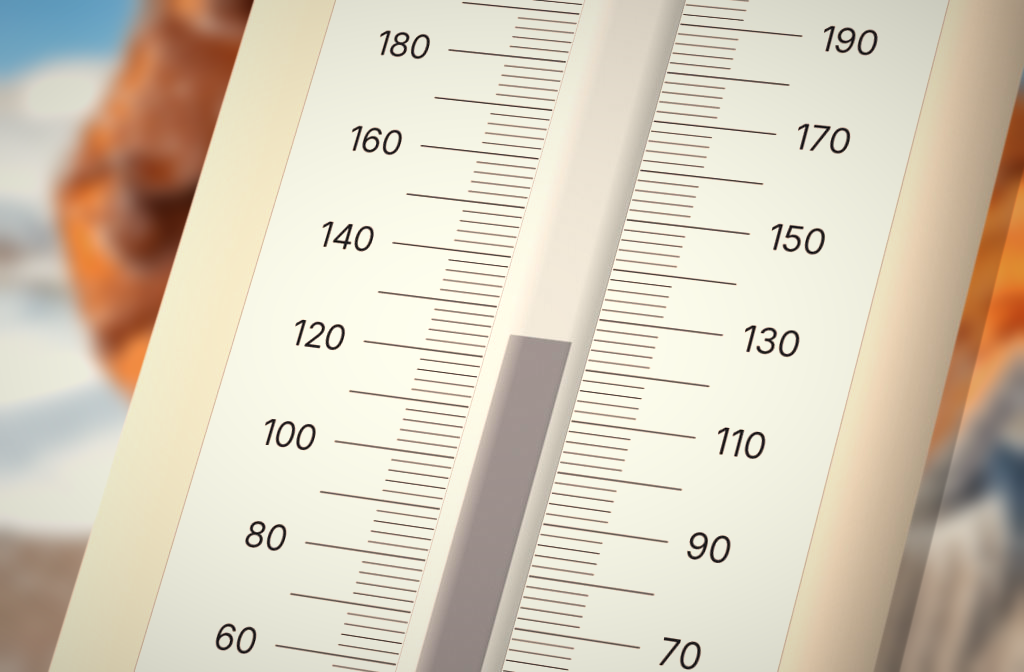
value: 125 (mmHg)
